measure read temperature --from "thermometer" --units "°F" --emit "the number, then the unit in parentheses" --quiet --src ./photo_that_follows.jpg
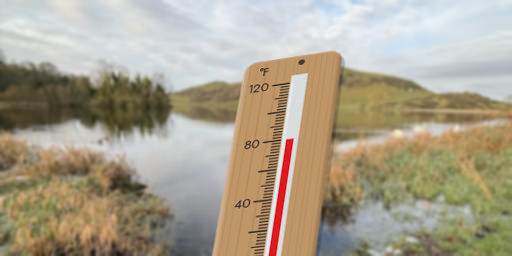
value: 80 (°F)
